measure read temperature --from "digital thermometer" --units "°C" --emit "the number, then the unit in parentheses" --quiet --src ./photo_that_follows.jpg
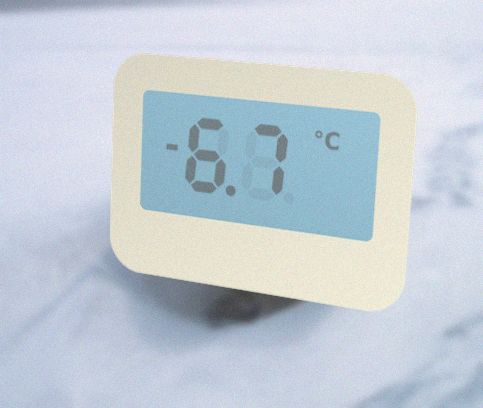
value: -6.7 (°C)
